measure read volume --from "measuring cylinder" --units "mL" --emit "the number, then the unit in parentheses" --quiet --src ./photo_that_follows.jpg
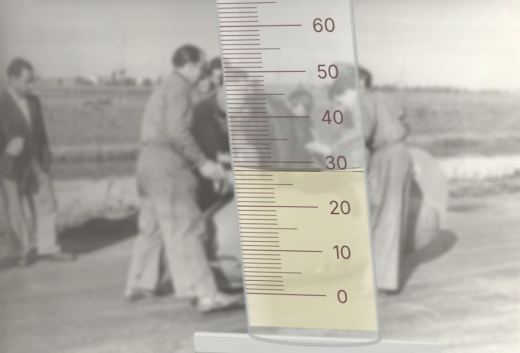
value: 28 (mL)
